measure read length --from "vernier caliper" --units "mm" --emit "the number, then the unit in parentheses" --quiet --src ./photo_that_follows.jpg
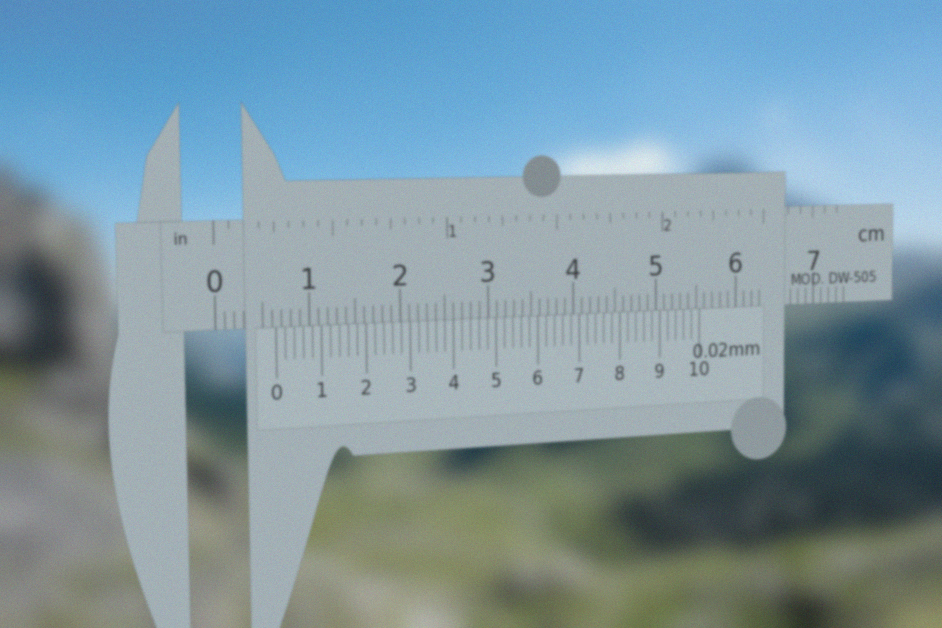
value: 6.4 (mm)
